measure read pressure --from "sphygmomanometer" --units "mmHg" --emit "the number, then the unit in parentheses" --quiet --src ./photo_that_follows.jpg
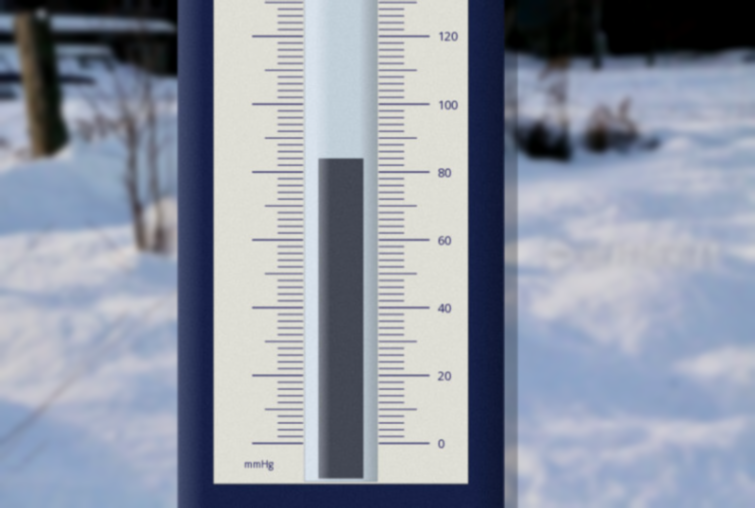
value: 84 (mmHg)
